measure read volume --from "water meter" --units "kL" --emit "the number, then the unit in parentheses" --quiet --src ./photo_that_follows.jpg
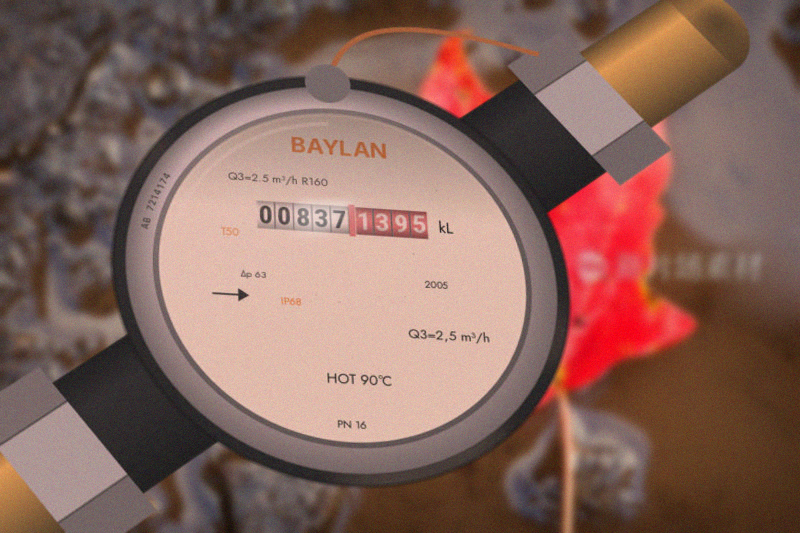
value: 837.1395 (kL)
